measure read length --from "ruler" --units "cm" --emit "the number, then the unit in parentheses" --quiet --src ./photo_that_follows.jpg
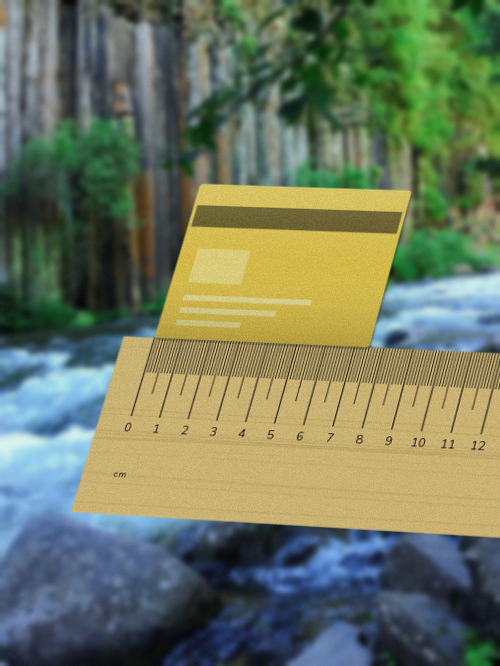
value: 7.5 (cm)
